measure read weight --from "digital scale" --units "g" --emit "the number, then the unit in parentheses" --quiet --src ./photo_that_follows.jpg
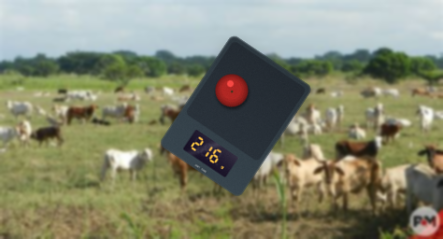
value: 216 (g)
